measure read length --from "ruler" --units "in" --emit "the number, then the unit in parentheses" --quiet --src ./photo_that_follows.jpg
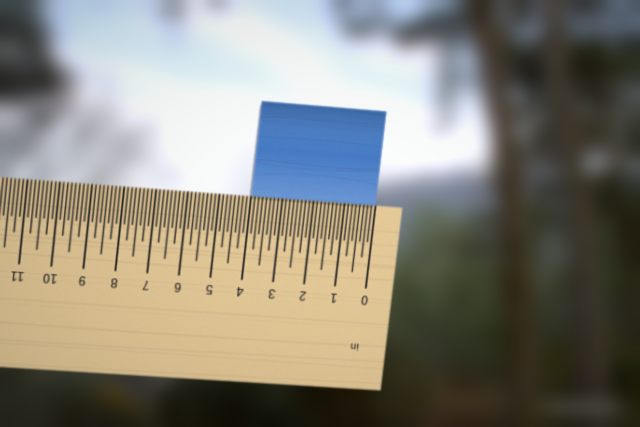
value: 4 (in)
